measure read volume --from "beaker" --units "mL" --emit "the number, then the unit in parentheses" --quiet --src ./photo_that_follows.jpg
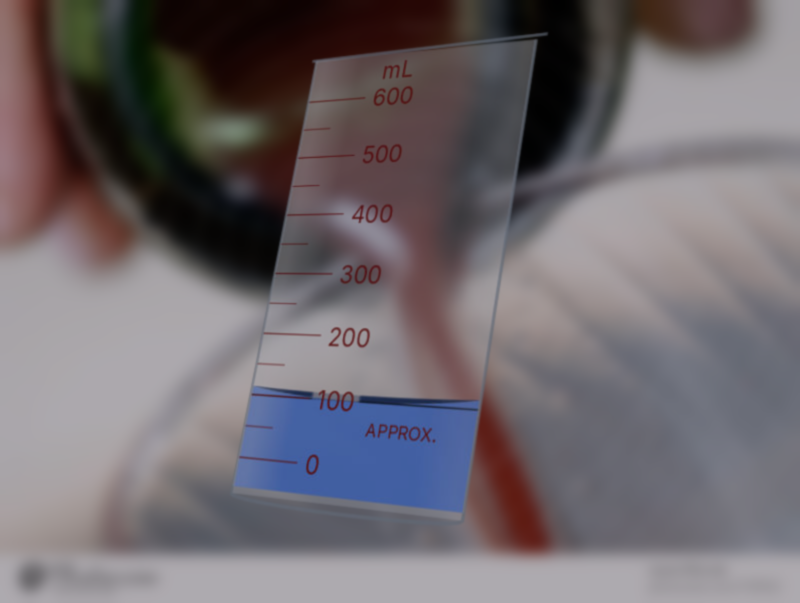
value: 100 (mL)
